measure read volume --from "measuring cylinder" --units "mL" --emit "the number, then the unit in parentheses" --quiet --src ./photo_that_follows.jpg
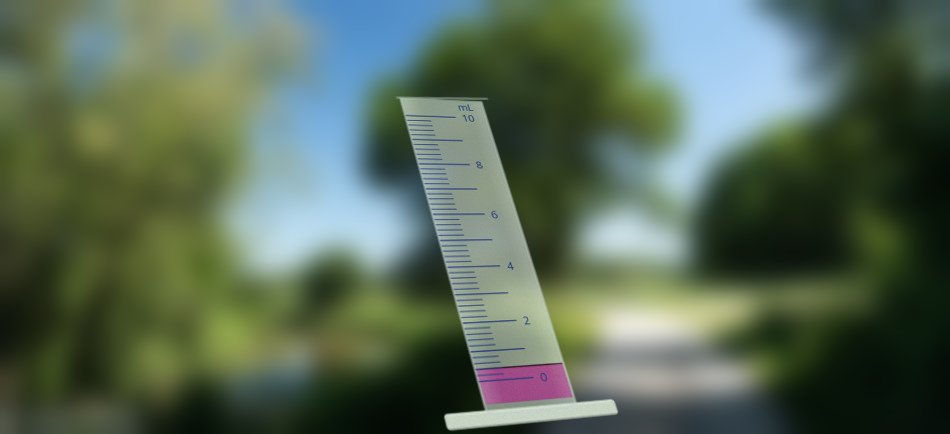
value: 0.4 (mL)
